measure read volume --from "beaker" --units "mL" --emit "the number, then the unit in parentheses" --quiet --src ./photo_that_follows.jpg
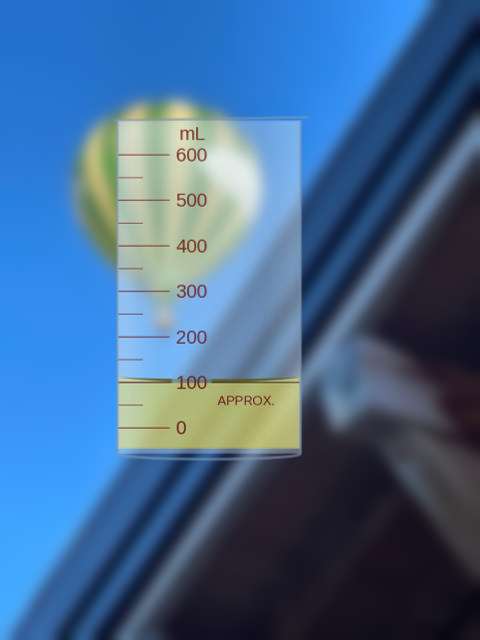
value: 100 (mL)
